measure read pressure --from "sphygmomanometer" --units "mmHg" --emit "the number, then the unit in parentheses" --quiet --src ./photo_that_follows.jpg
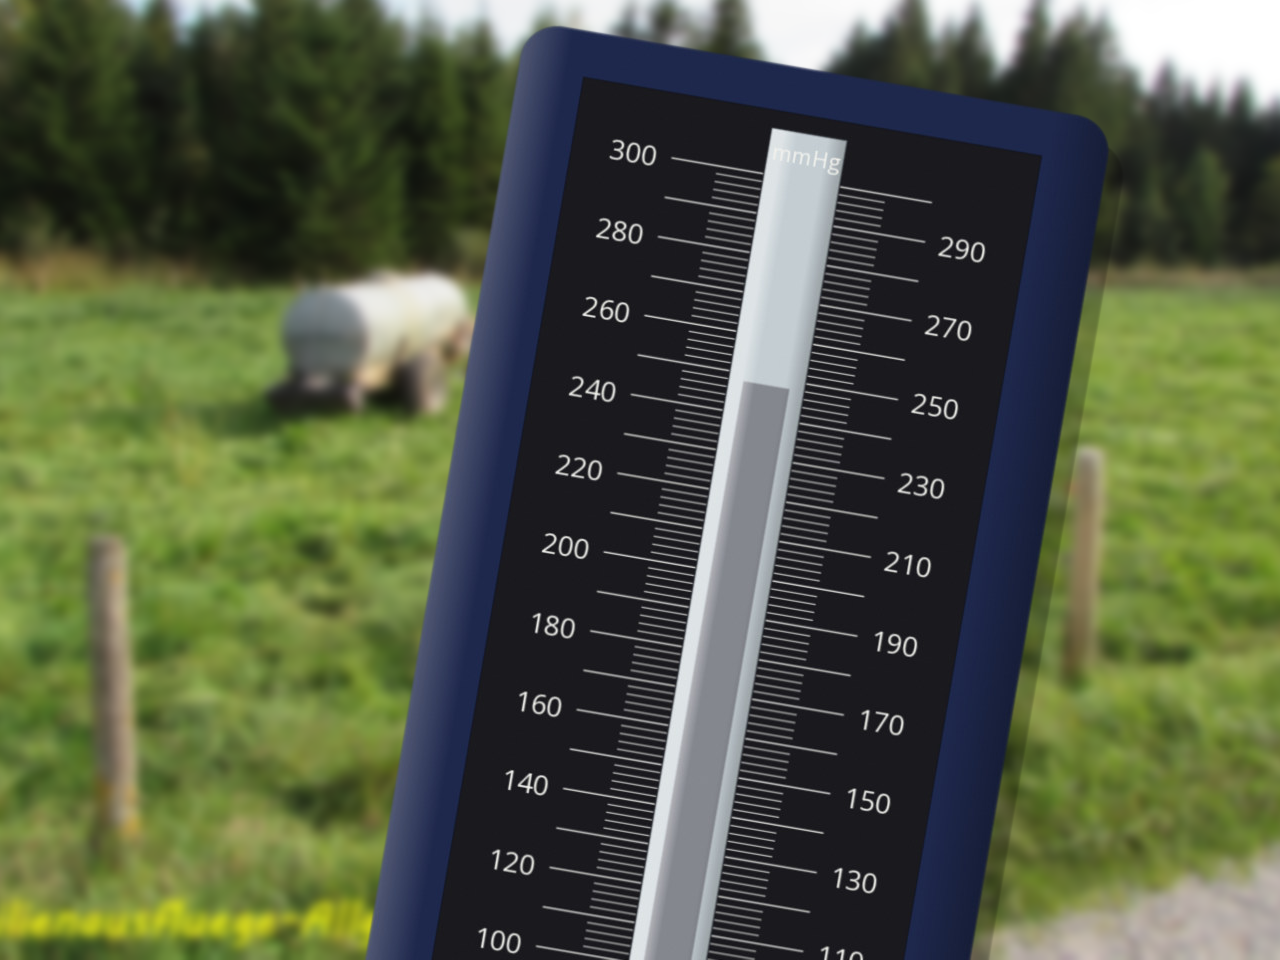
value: 248 (mmHg)
